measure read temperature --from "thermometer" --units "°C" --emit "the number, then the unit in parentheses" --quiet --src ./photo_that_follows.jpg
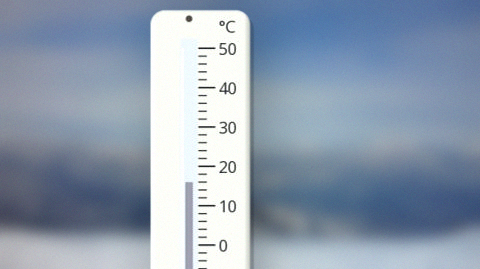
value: 16 (°C)
